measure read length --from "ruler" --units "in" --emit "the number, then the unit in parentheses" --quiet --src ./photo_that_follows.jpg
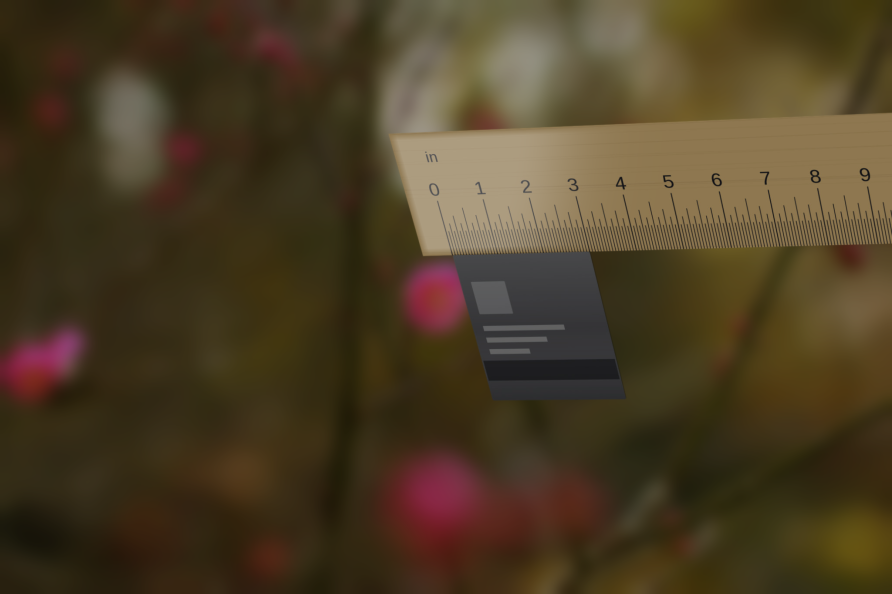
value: 3 (in)
